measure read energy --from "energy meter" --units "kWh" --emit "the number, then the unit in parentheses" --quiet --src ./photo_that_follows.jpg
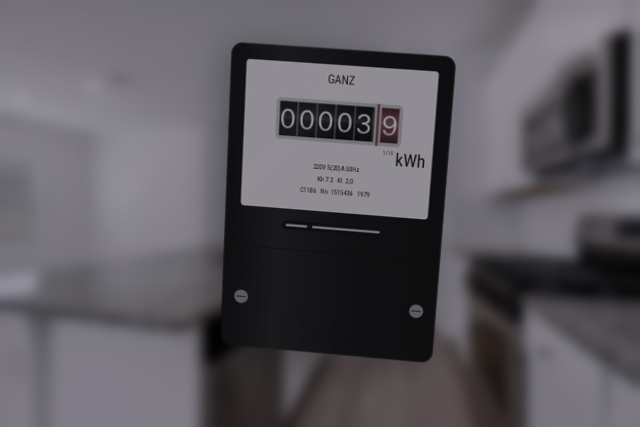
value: 3.9 (kWh)
